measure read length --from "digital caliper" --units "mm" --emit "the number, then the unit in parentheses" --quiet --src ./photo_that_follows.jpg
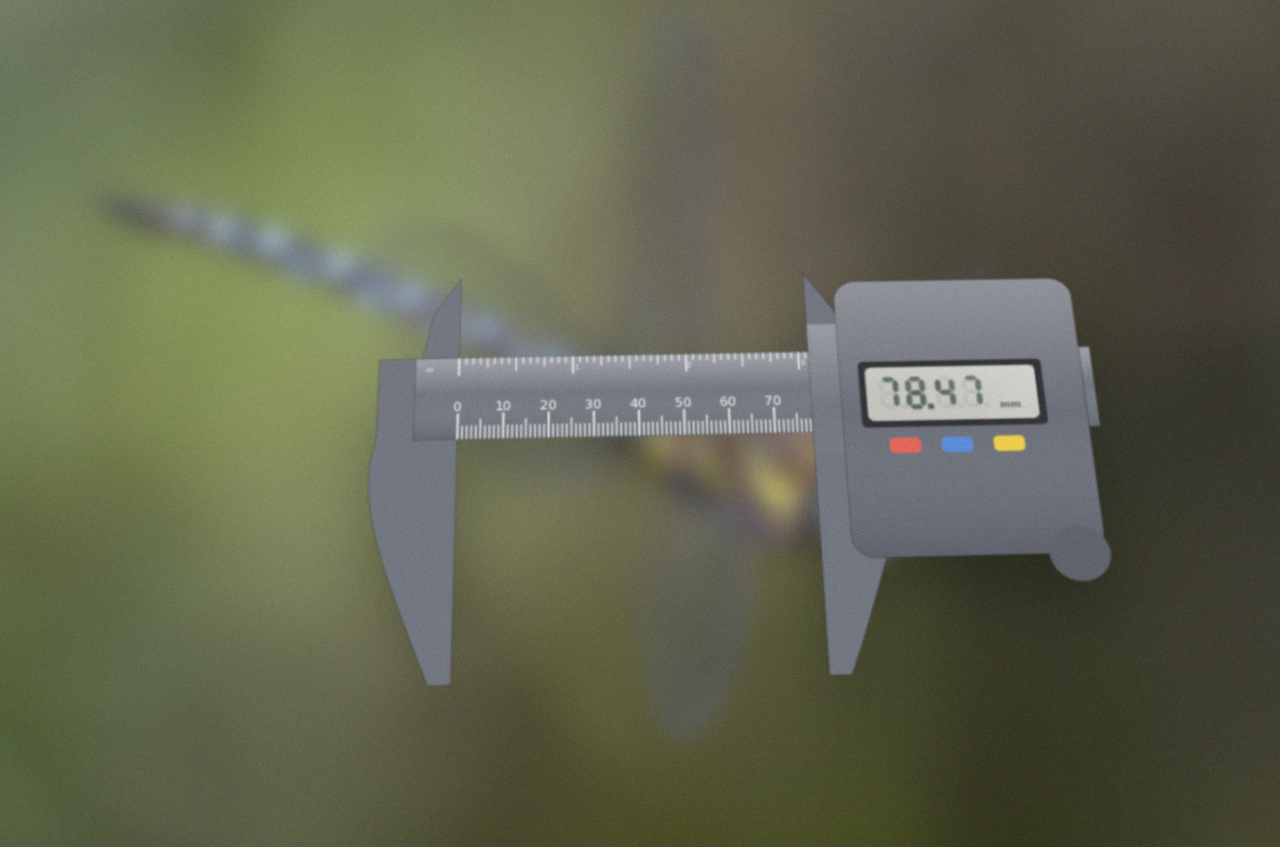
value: 78.47 (mm)
